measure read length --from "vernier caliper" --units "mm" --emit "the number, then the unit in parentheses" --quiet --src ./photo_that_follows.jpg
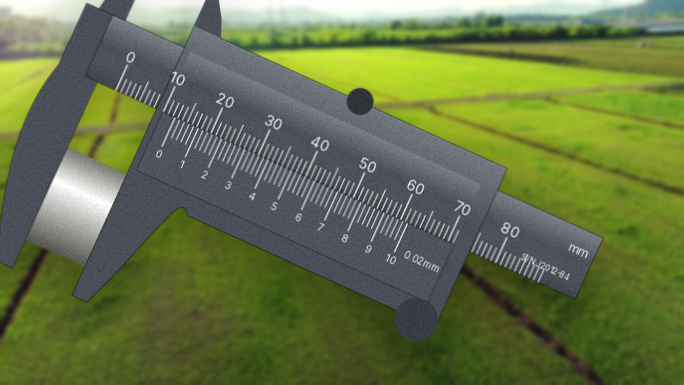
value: 12.5 (mm)
